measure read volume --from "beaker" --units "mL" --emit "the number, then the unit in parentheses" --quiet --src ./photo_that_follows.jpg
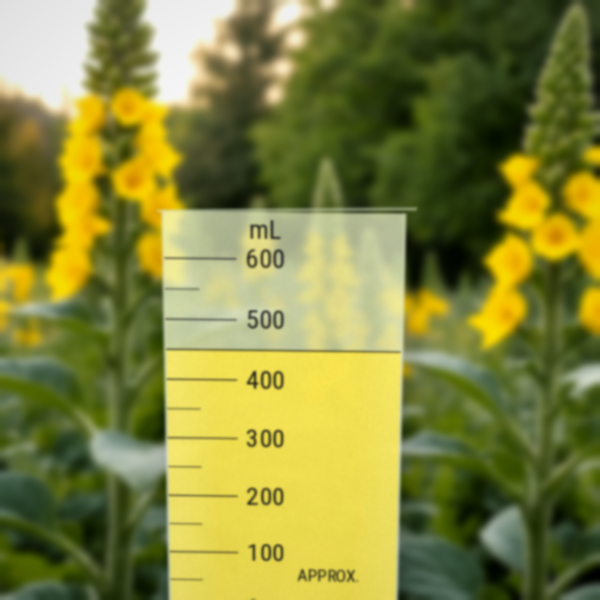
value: 450 (mL)
